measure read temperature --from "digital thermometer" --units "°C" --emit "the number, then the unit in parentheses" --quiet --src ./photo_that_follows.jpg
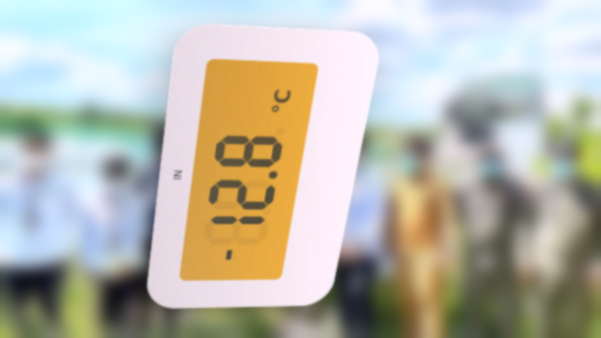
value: -12.8 (°C)
